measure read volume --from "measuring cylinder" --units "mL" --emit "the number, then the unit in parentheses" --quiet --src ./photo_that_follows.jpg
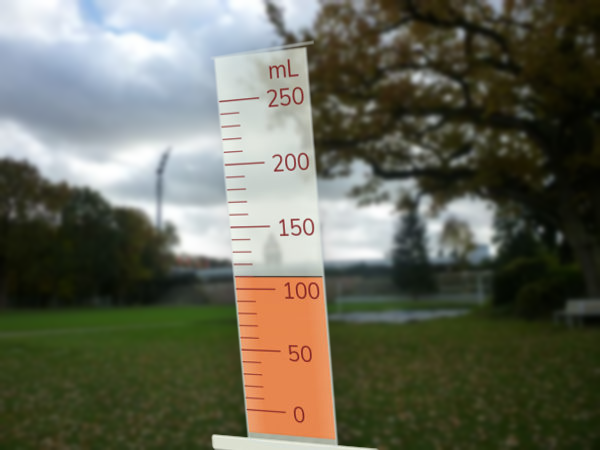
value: 110 (mL)
